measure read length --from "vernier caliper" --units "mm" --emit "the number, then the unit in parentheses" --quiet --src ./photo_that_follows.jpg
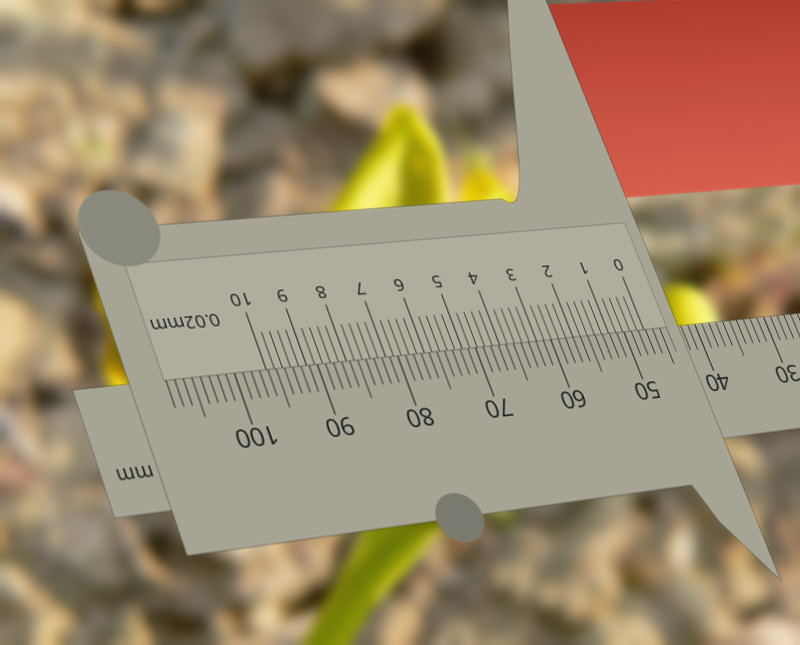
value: 47.2 (mm)
